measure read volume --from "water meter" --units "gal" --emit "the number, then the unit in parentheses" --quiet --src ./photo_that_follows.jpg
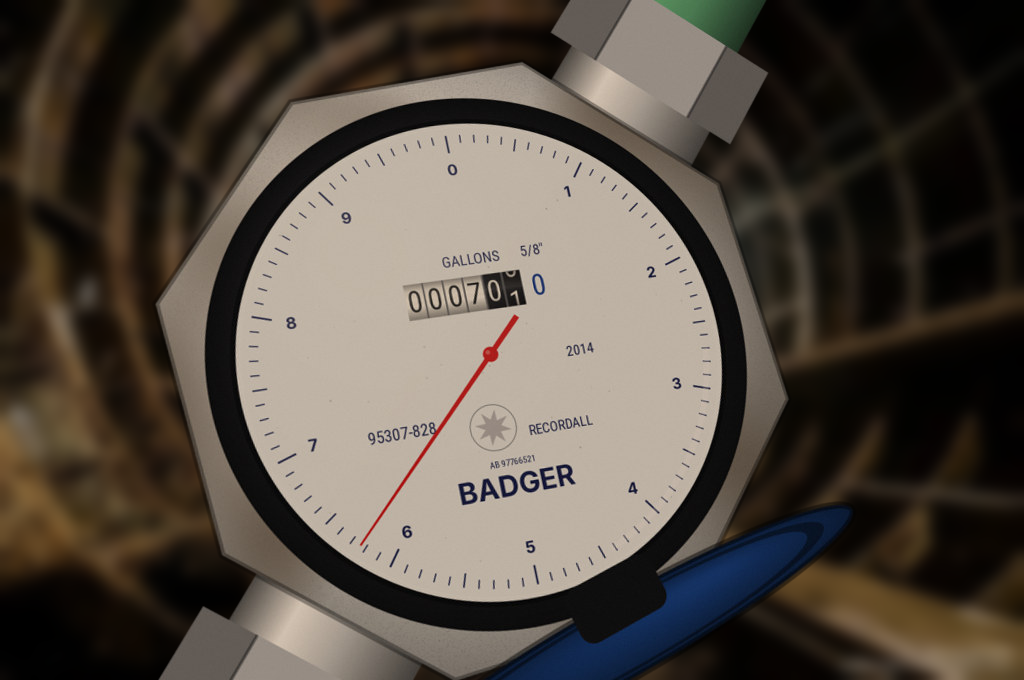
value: 7006.2 (gal)
